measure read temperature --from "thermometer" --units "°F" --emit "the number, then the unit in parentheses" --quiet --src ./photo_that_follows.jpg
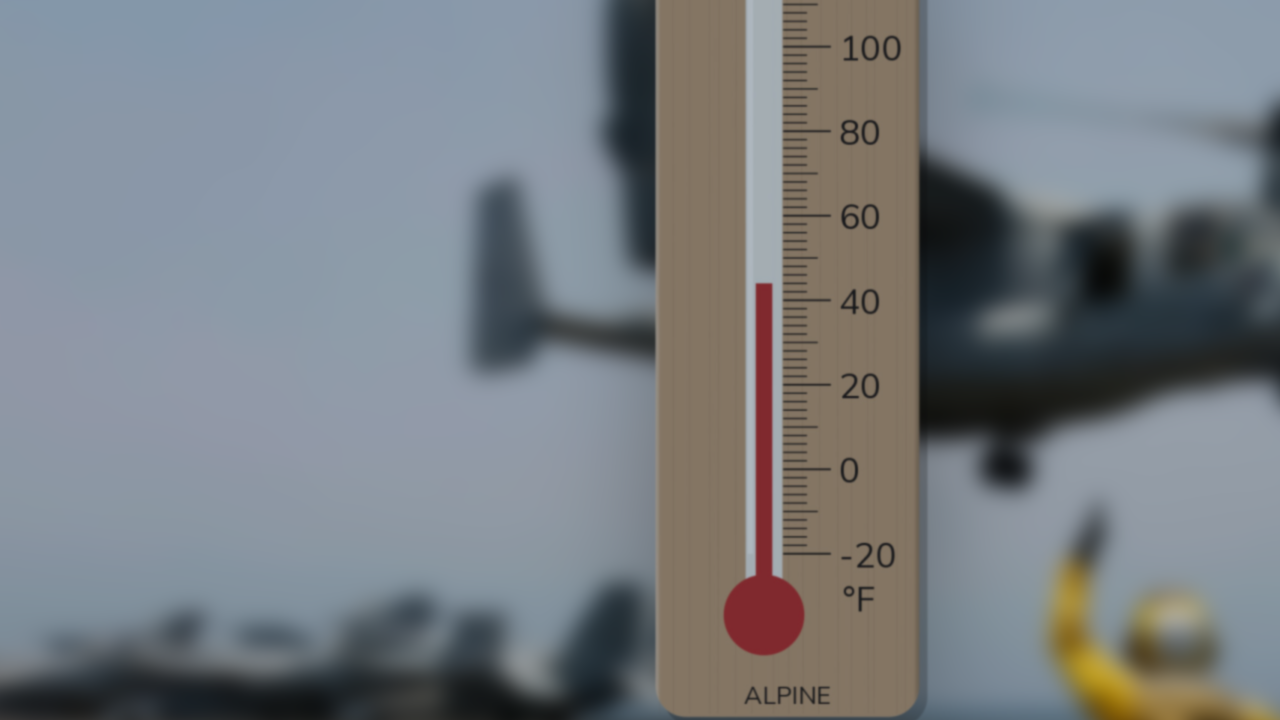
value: 44 (°F)
